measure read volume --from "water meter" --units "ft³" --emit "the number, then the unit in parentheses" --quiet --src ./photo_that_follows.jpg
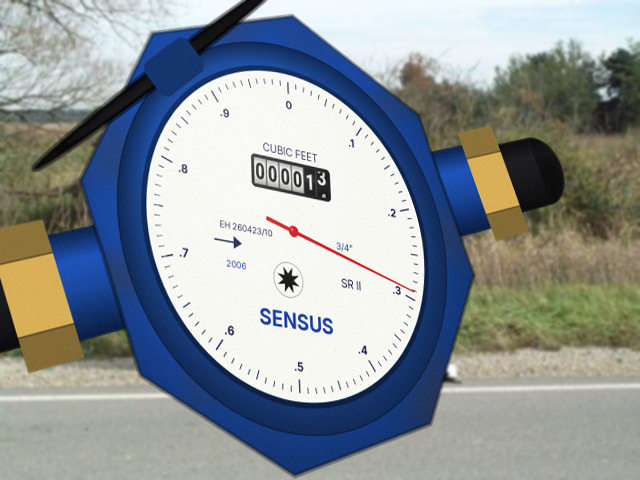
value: 13.29 (ft³)
